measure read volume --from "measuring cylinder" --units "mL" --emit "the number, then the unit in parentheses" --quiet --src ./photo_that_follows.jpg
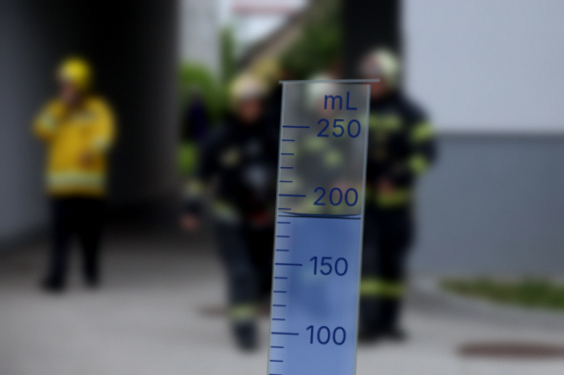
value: 185 (mL)
